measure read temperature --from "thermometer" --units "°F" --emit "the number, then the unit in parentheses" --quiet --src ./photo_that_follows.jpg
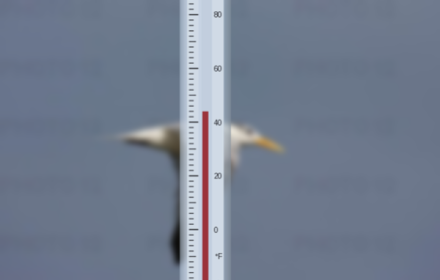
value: 44 (°F)
